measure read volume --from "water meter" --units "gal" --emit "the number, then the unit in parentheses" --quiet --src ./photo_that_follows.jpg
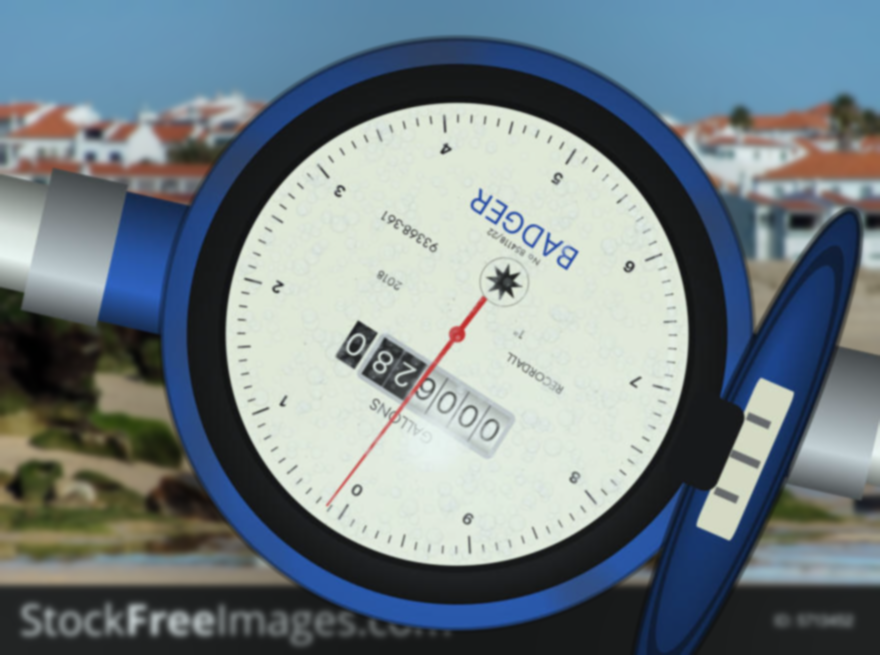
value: 6280.1 (gal)
